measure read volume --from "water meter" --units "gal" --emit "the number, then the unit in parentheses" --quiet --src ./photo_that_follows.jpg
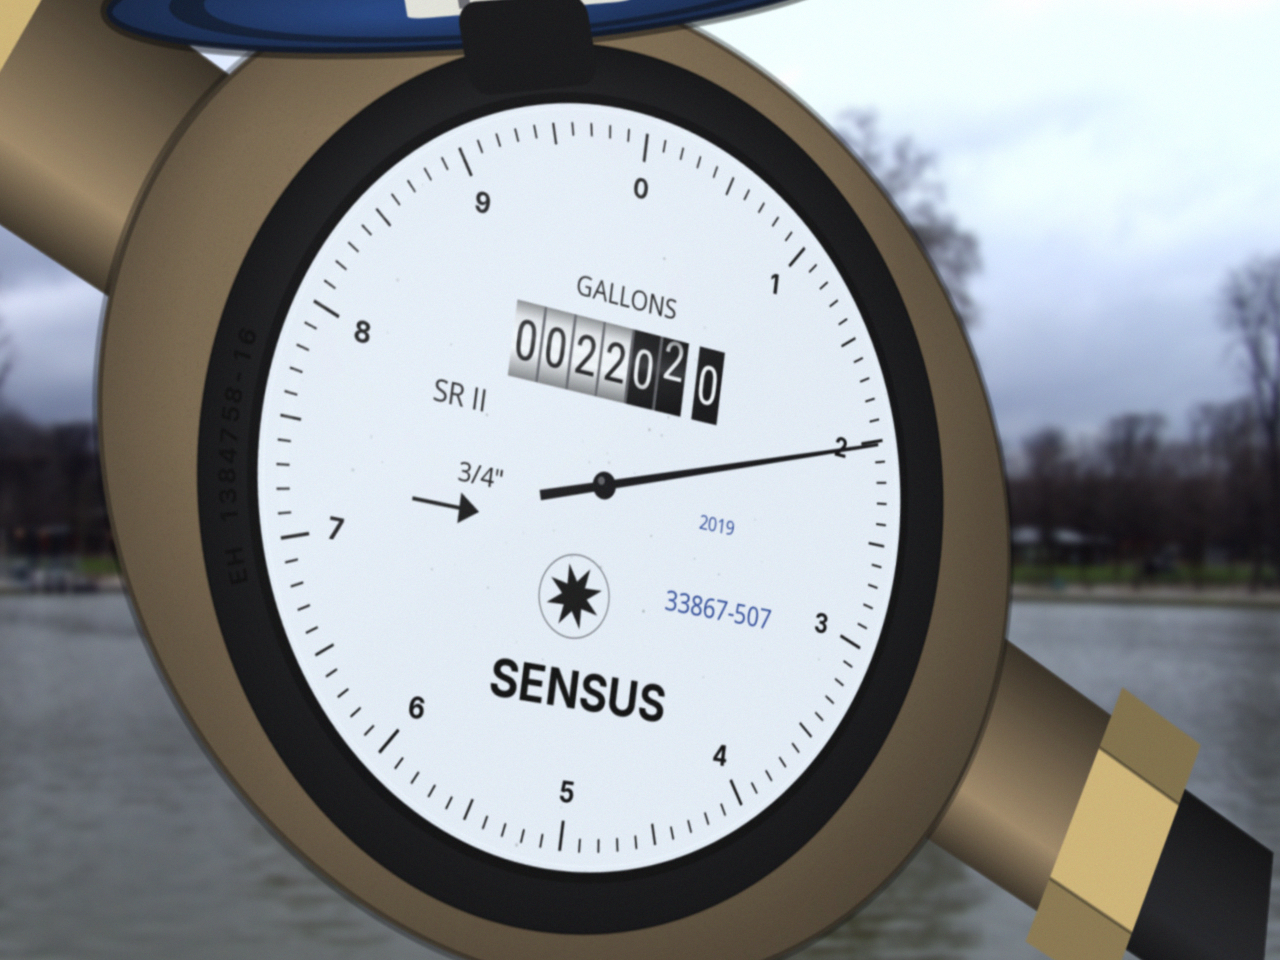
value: 22022.0 (gal)
